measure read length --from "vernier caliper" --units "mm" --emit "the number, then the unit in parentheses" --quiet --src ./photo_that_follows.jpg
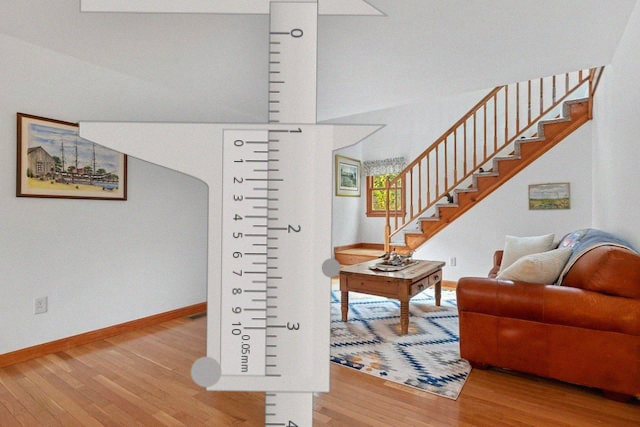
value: 11.2 (mm)
